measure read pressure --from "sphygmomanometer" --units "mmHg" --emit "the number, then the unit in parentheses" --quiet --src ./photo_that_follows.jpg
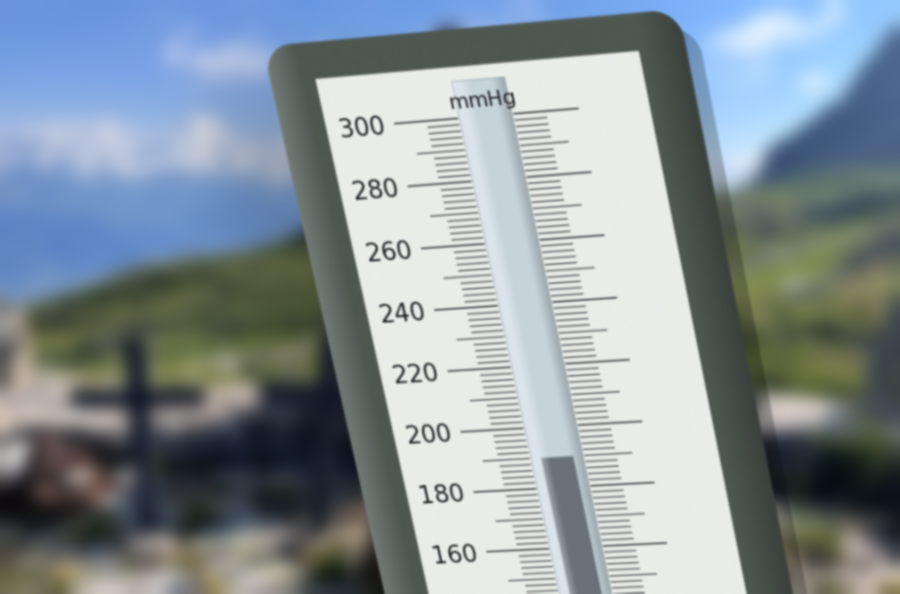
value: 190 (mmHg)
